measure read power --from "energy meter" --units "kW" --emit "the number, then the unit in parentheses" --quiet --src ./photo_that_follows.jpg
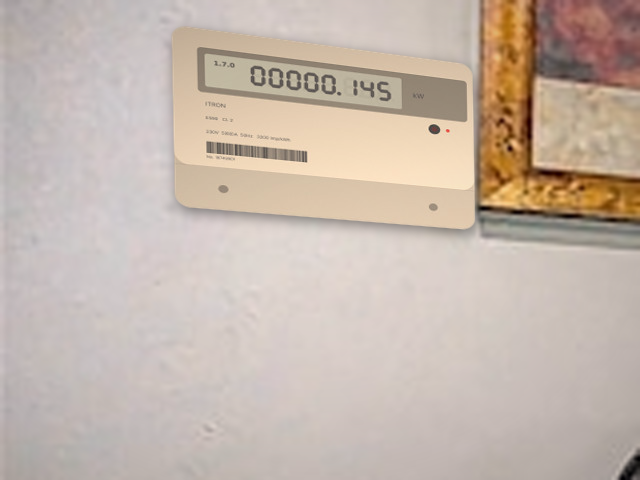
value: 0.145 (kW)
